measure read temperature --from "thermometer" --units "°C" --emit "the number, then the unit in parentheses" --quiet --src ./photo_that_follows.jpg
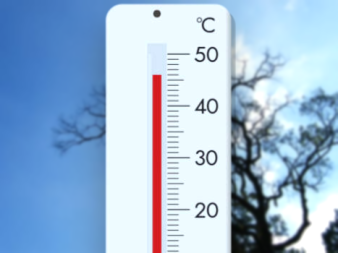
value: 46 (°C)
